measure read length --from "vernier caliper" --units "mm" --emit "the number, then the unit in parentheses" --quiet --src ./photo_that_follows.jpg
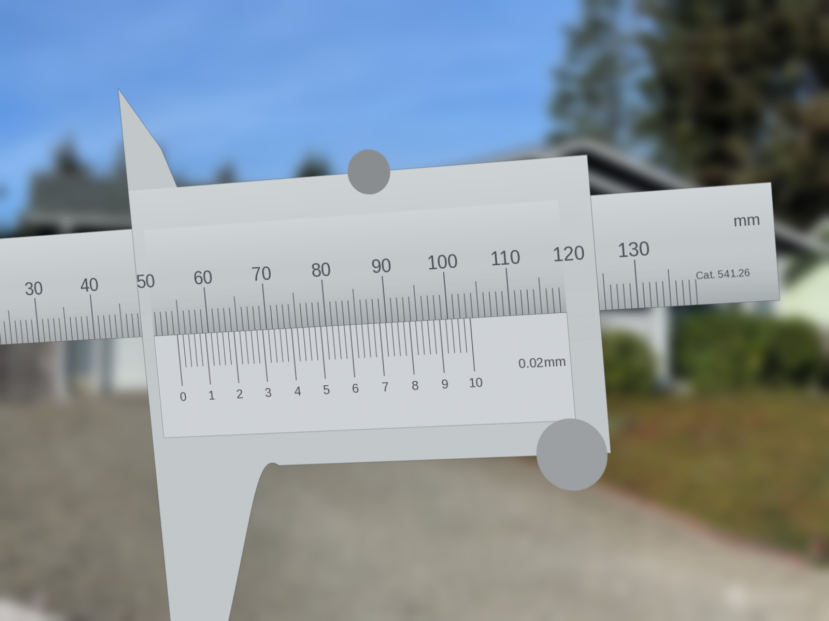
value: 54.6 (mm)
